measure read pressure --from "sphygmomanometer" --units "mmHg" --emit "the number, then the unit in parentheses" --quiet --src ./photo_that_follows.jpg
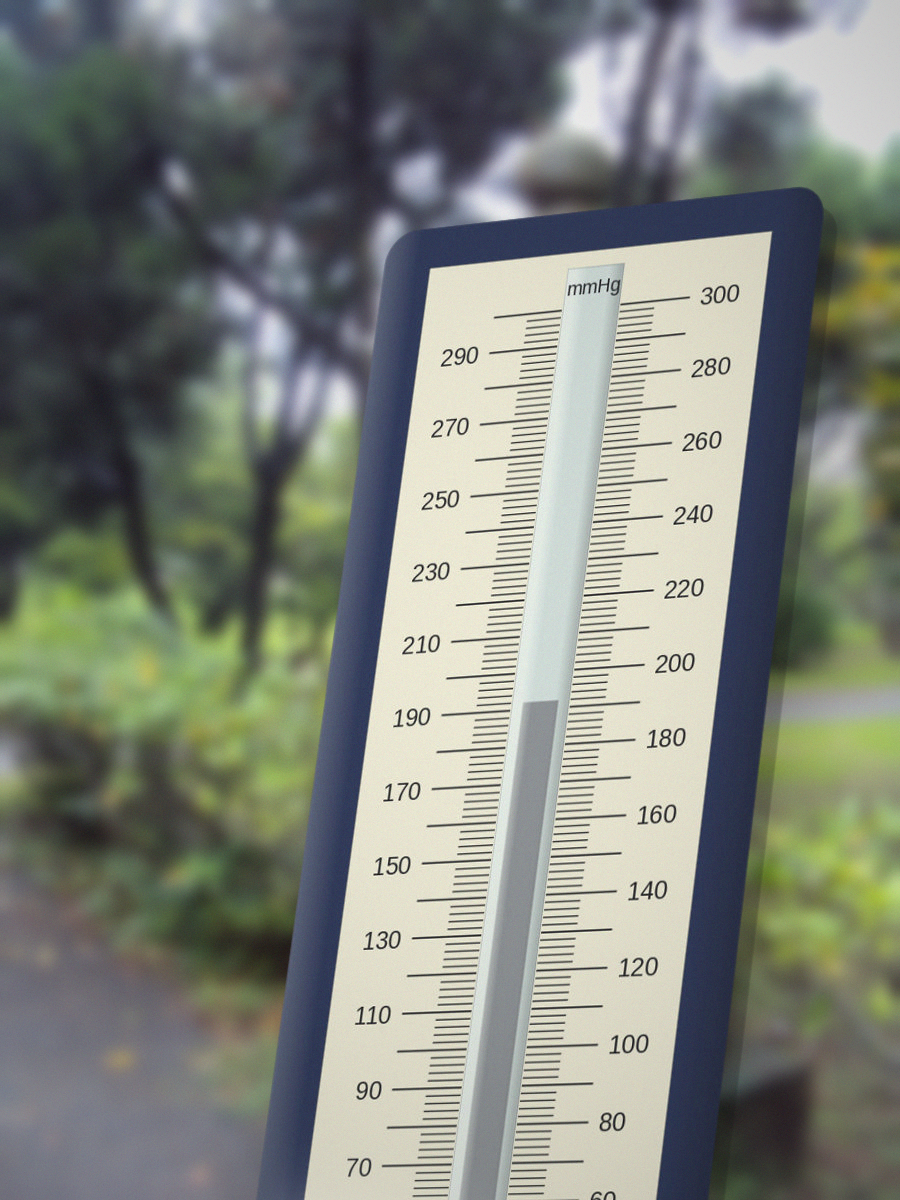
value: 192 (mmHg)
